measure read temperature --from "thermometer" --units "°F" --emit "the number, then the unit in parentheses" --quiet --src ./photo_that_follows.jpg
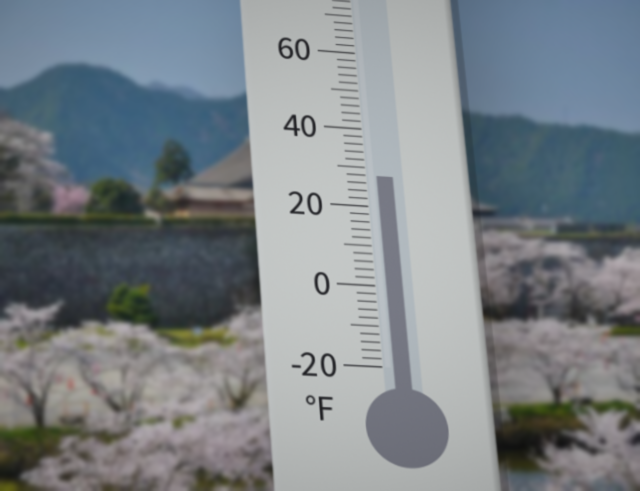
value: 28 (°F)
